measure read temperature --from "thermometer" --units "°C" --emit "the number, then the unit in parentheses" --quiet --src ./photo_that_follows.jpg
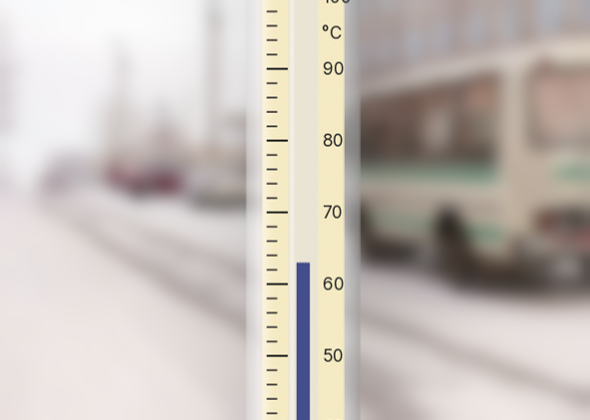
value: 63 (°C)
